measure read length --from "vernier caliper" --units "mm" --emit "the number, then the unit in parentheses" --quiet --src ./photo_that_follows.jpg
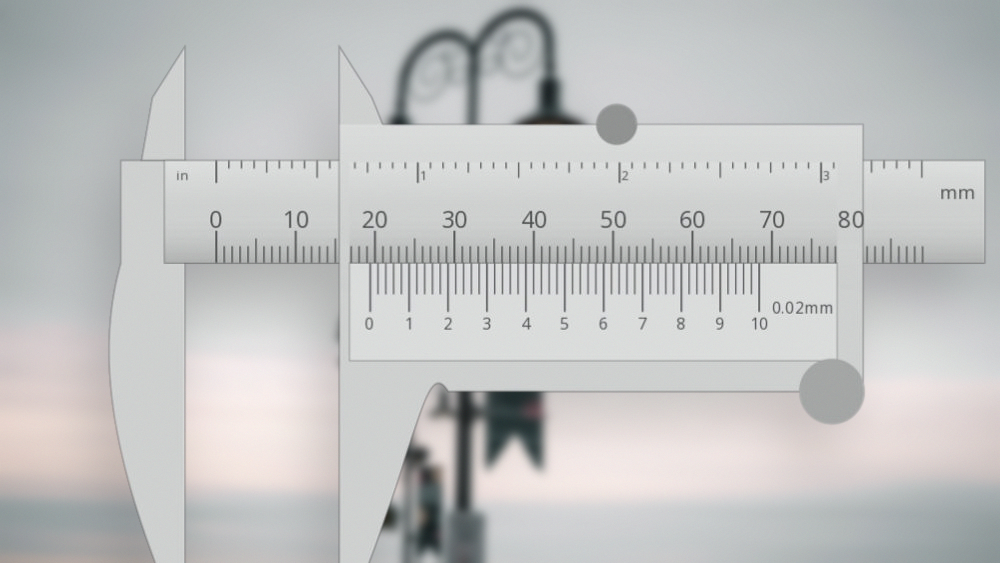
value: 19.4 (mm)
